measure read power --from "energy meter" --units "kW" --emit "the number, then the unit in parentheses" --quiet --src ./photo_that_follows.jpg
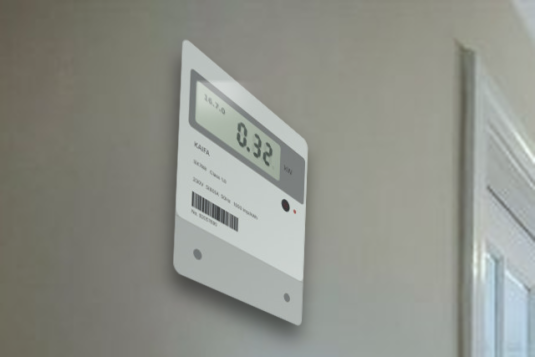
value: 0.32 (kW)
